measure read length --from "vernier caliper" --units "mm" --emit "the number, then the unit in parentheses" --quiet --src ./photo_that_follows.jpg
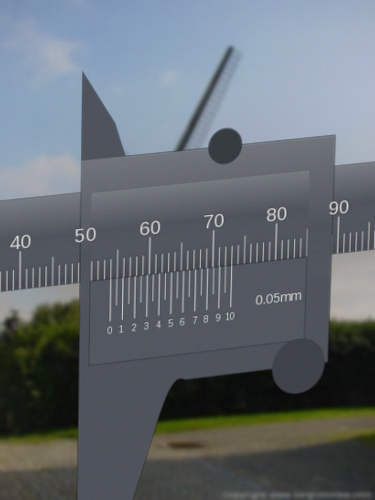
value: 54.0 (mm)
